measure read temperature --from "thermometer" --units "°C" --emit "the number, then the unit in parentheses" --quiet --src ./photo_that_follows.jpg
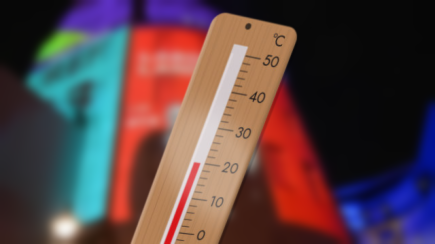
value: 20 (°C)
